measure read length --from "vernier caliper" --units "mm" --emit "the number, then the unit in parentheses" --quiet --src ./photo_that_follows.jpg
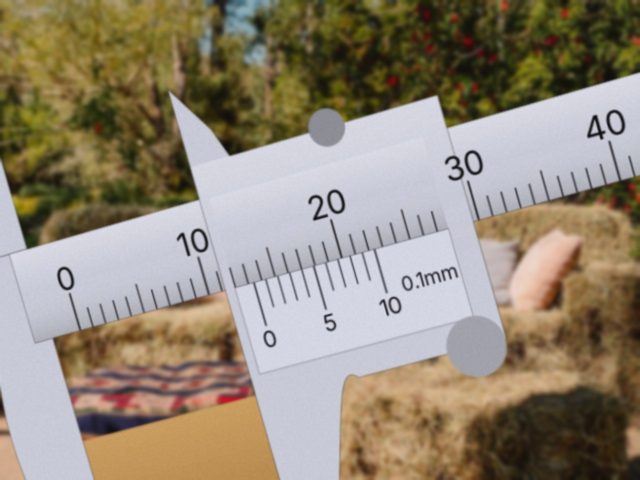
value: 13.4 (mm)
